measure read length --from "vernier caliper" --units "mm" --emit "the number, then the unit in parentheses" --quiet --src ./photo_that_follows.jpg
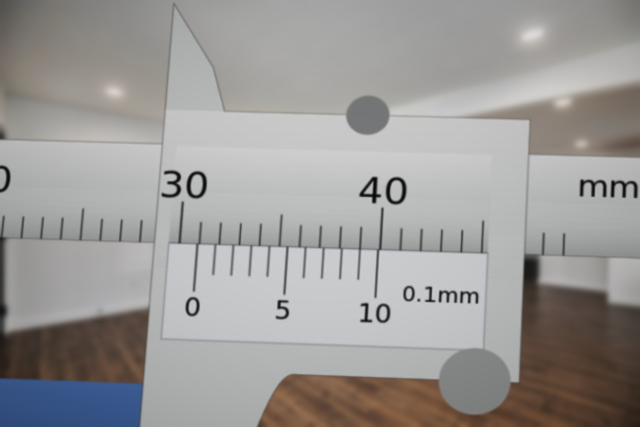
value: 30.9 (mm)
